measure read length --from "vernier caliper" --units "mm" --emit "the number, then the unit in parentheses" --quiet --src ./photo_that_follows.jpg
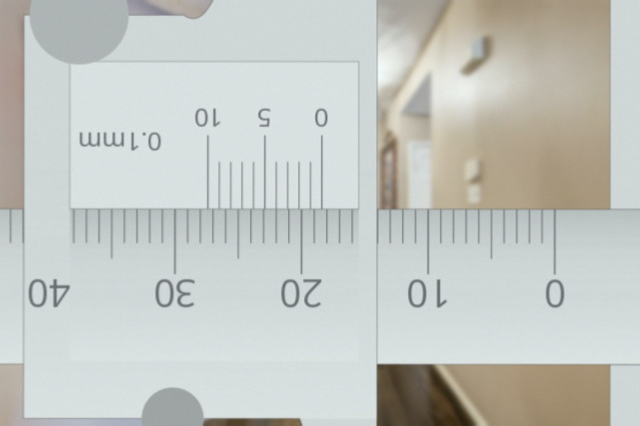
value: 18.4 (mm)
